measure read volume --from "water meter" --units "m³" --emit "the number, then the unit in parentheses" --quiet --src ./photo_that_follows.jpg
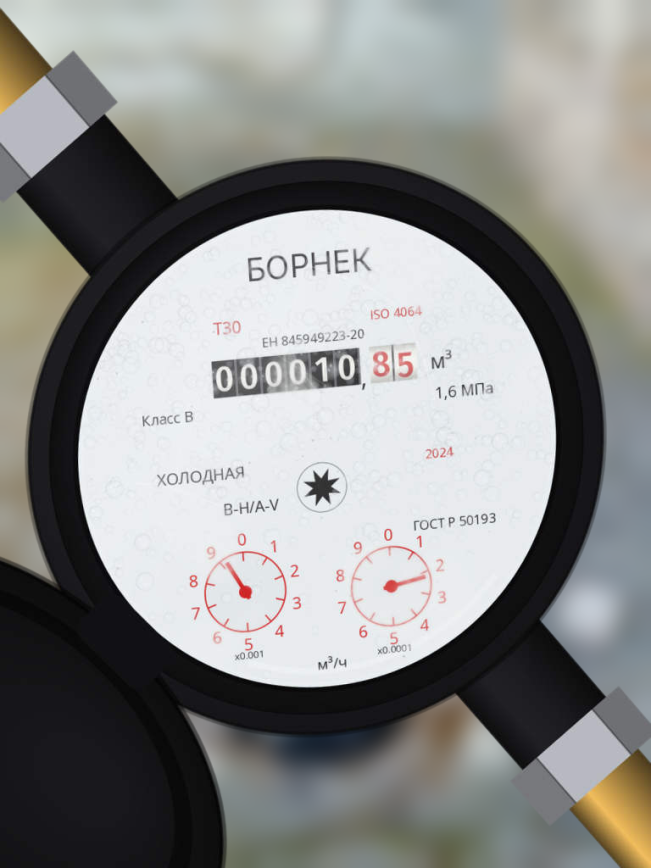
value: 10.8492 (m³)
